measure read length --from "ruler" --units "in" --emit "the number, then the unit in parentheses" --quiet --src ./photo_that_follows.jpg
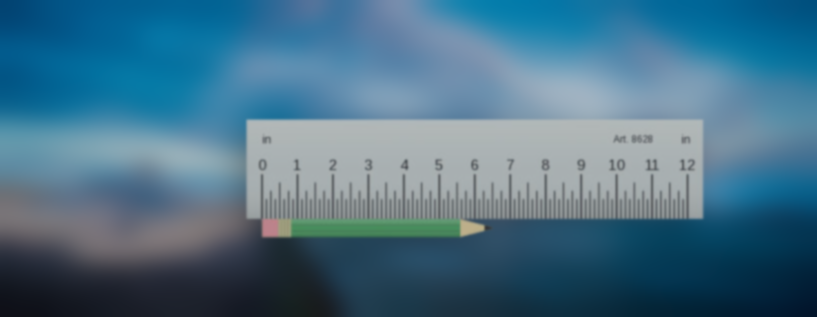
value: 6.5 (in)
